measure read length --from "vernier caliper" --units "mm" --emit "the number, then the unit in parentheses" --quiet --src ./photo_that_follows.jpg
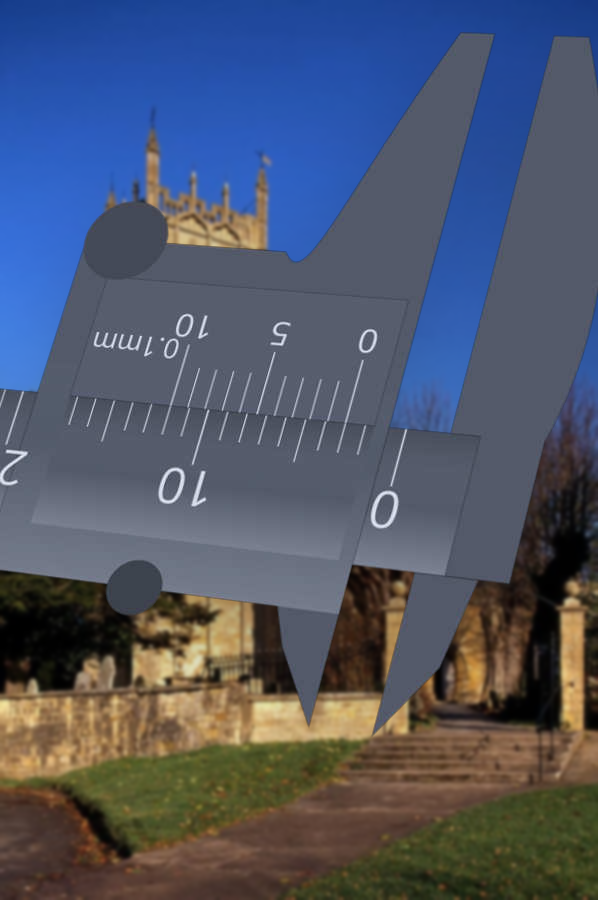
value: 3.0 (mm)
